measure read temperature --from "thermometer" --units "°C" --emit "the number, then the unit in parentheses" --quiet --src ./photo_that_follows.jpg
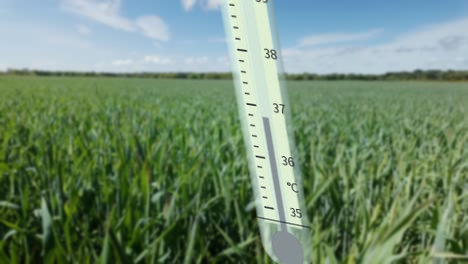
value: 36.8 (°C)
